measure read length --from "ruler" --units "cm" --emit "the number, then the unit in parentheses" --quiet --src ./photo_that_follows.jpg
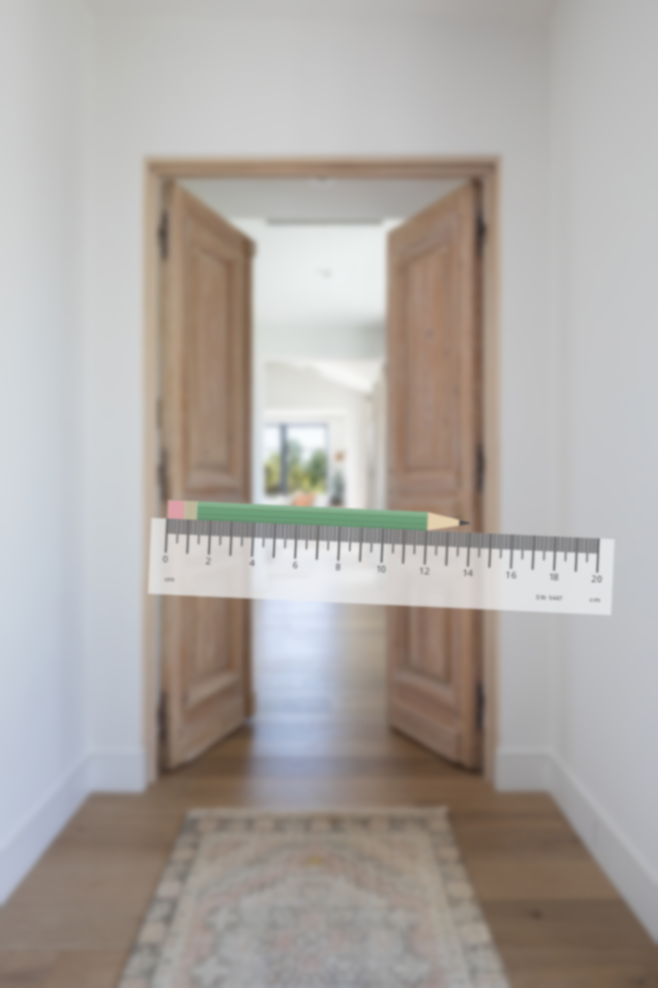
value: 14 (cm)
